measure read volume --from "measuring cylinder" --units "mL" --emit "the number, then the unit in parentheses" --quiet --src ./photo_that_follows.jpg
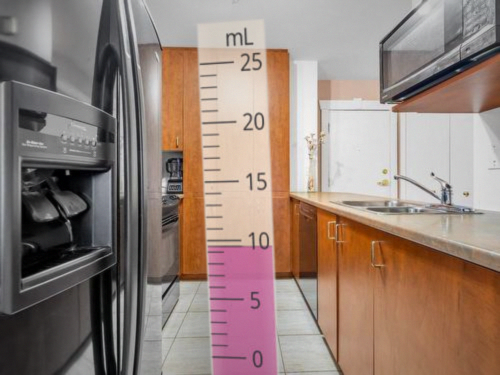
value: 9.5 (mL)
